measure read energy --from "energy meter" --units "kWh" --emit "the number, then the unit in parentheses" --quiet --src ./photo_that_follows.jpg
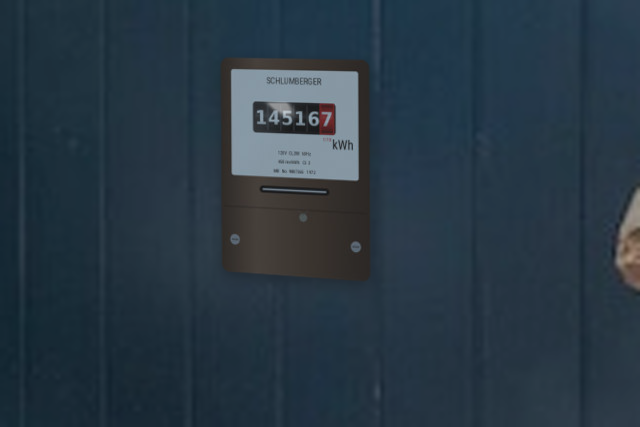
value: 14516.7 (kWh)
